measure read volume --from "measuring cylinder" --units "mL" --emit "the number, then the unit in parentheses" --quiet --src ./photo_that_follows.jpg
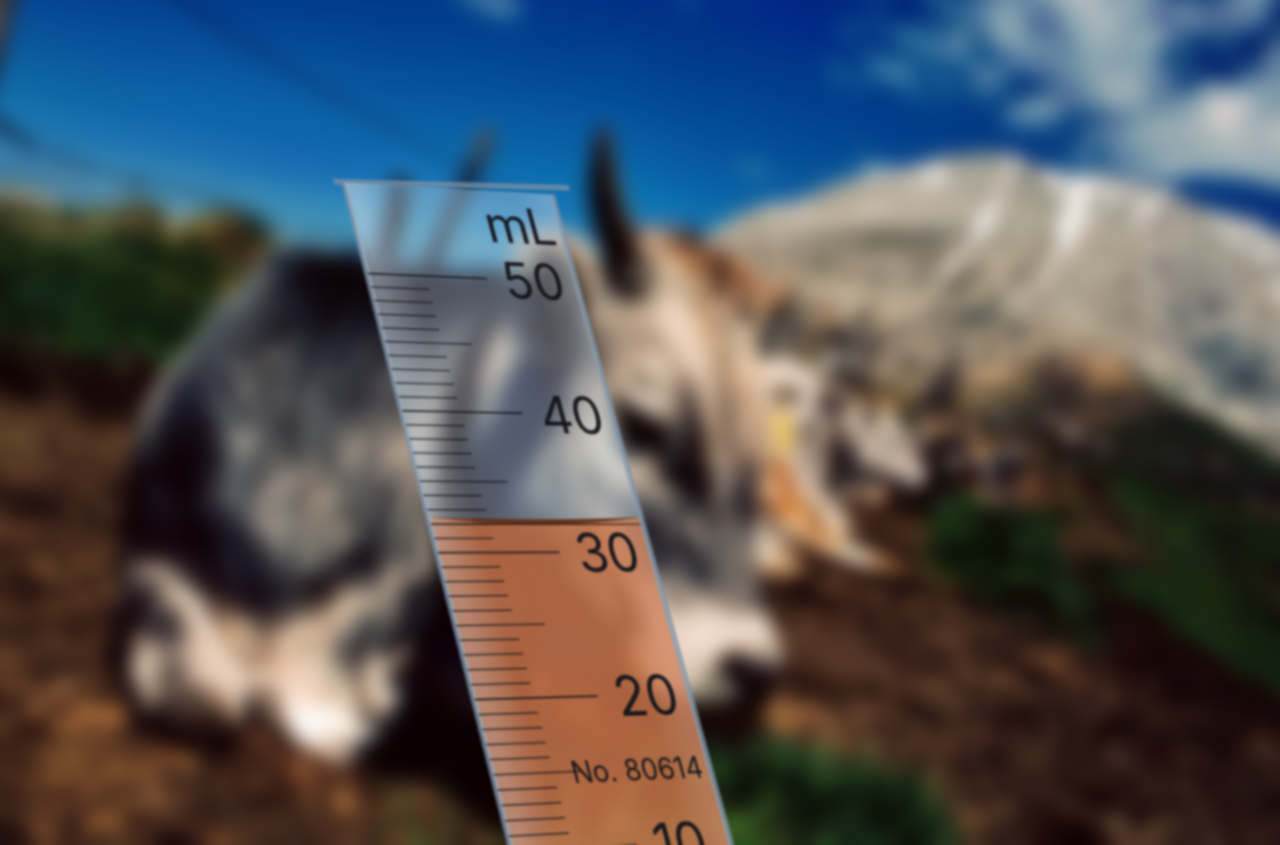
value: 32 (mL)
